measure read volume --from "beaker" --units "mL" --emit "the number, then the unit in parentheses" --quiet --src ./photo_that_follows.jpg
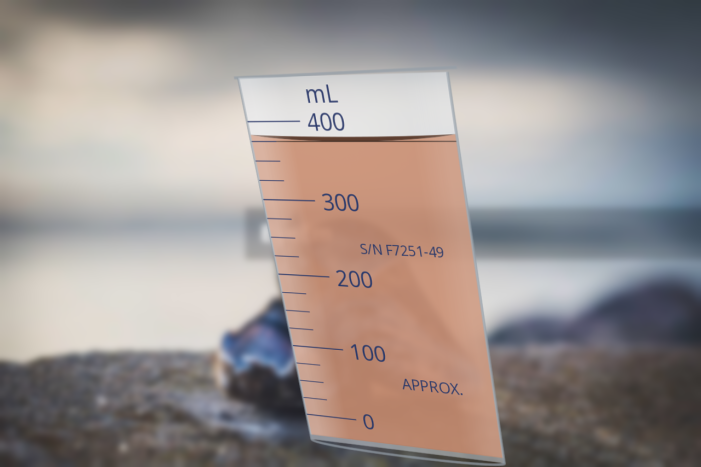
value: 375 (mL)
